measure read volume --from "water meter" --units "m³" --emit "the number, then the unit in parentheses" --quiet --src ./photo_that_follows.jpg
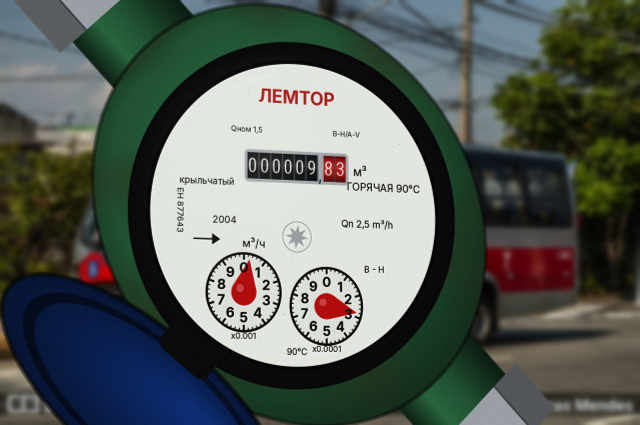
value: 9.8302 (m³)
